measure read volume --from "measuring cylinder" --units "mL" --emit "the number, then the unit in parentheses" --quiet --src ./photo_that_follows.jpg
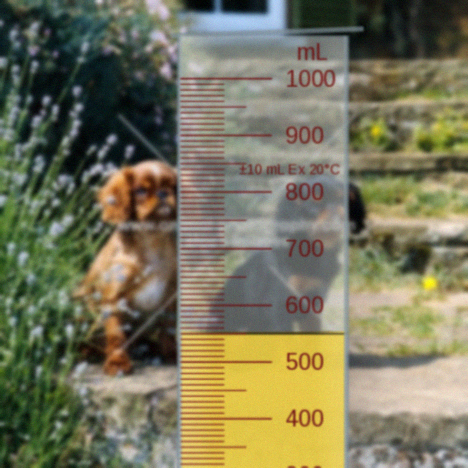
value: 550 (mL)
